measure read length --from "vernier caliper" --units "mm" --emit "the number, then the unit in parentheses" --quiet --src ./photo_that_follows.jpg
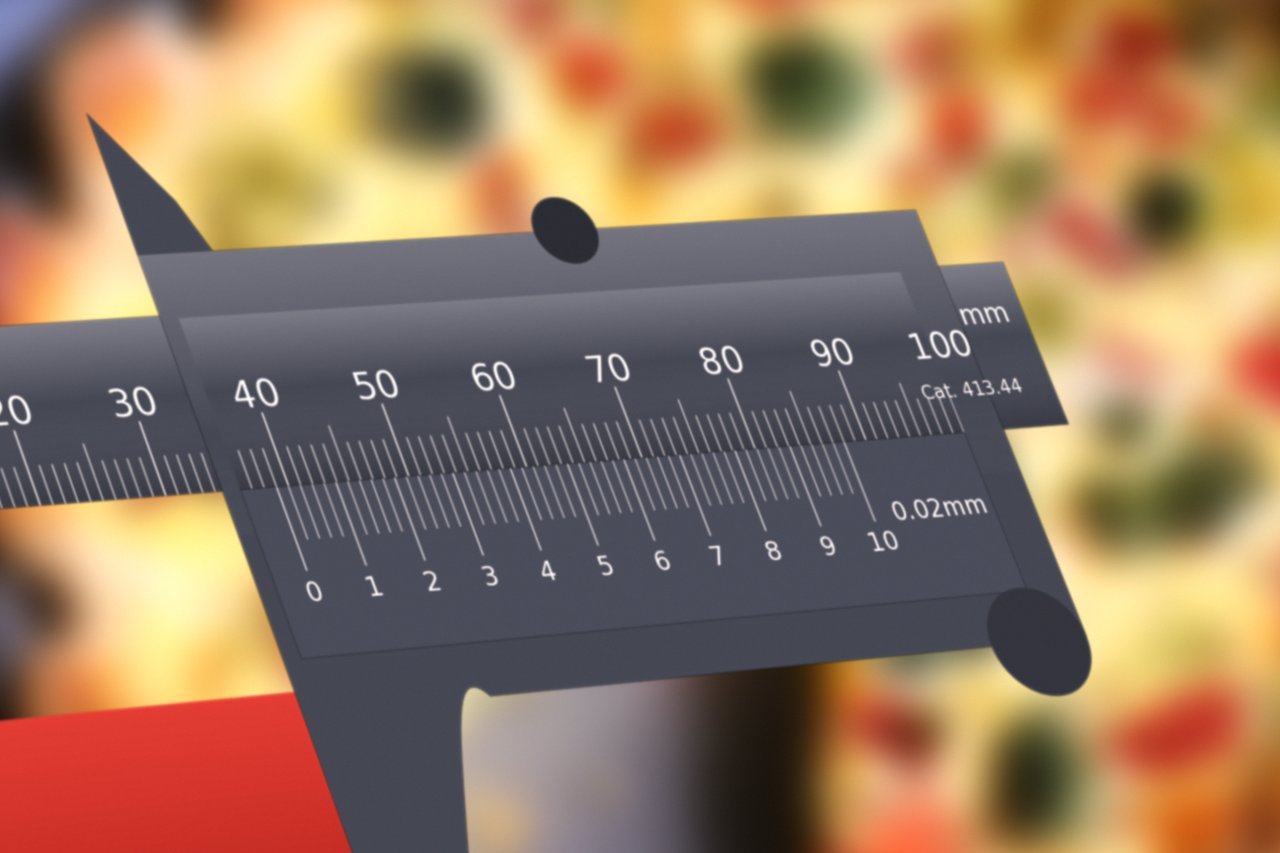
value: 39.0 (mm)
